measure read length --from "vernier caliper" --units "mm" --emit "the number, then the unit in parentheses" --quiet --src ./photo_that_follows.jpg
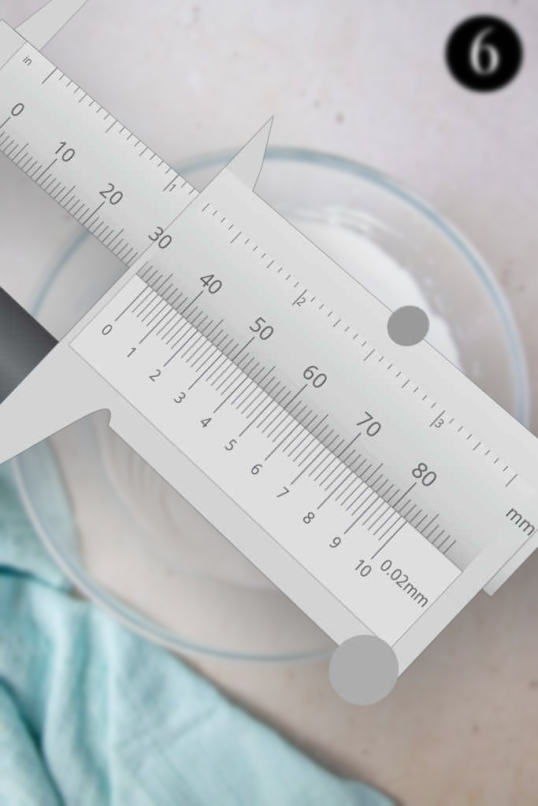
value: 33.6 (mm)
